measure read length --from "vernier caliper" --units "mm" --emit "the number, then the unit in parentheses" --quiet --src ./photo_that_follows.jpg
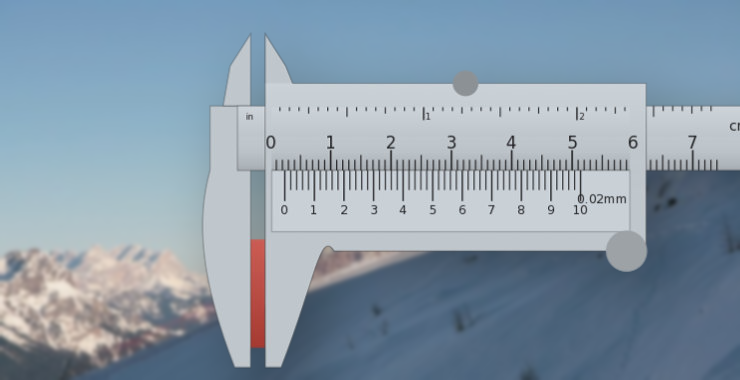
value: 2.4 (mm)
